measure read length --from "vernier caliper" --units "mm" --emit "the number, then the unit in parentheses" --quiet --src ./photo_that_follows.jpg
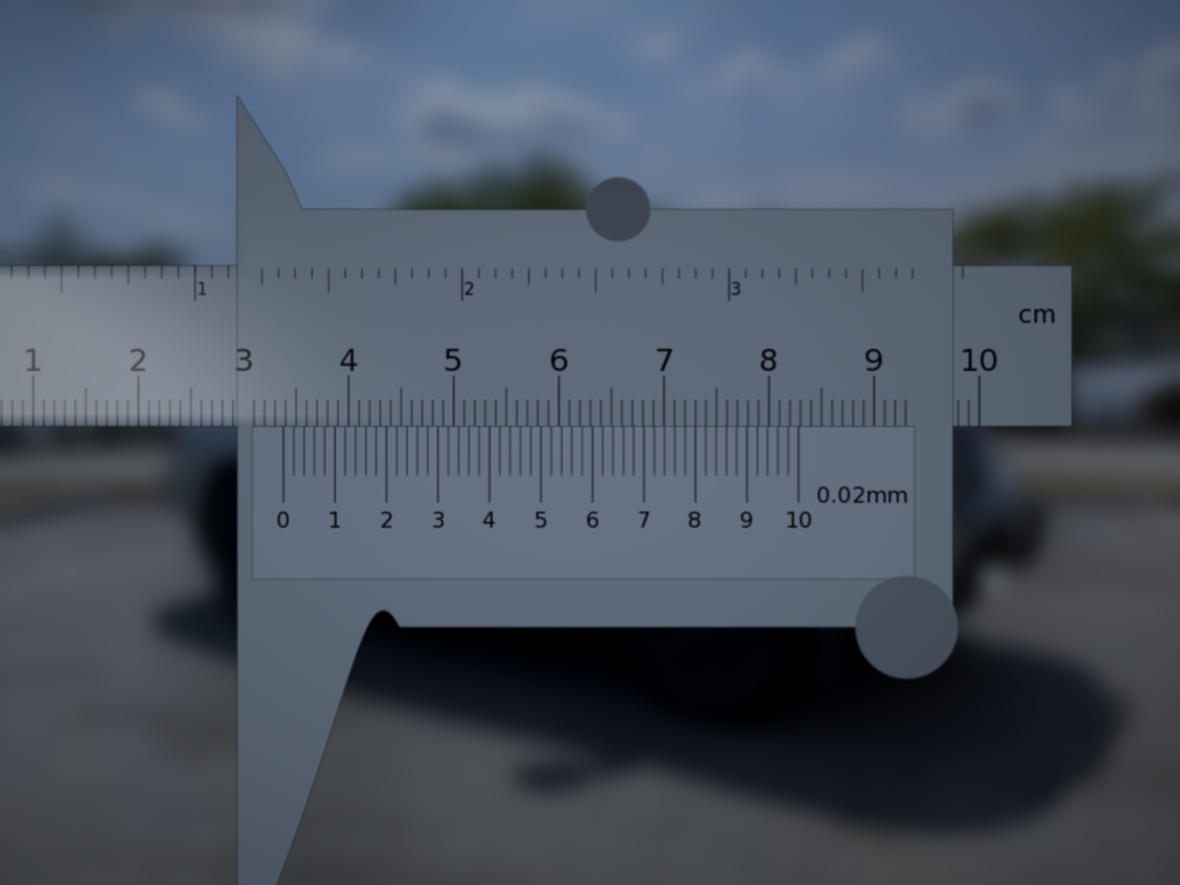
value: 33.8 (mm)
